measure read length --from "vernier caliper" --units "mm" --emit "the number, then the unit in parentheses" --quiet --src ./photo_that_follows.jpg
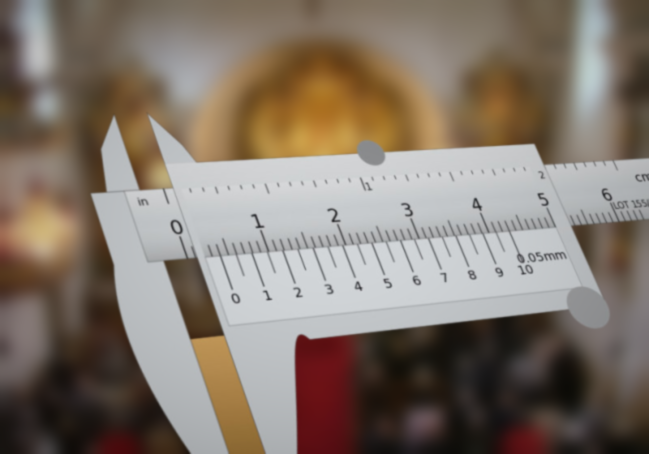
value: 4.0 (mm)
